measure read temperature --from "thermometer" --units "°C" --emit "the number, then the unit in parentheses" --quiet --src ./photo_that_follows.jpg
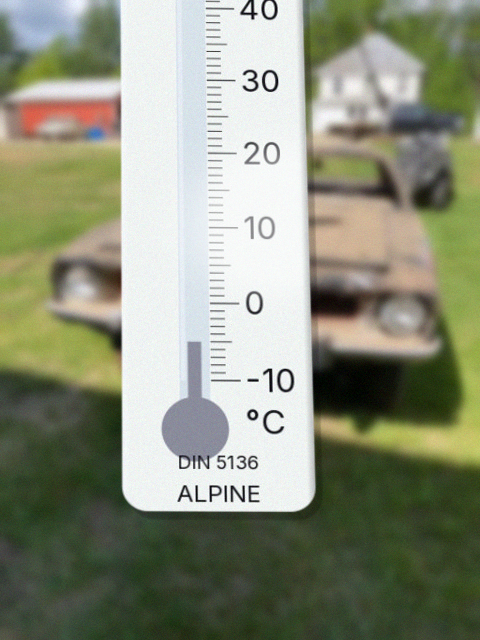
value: -5 (°C)
